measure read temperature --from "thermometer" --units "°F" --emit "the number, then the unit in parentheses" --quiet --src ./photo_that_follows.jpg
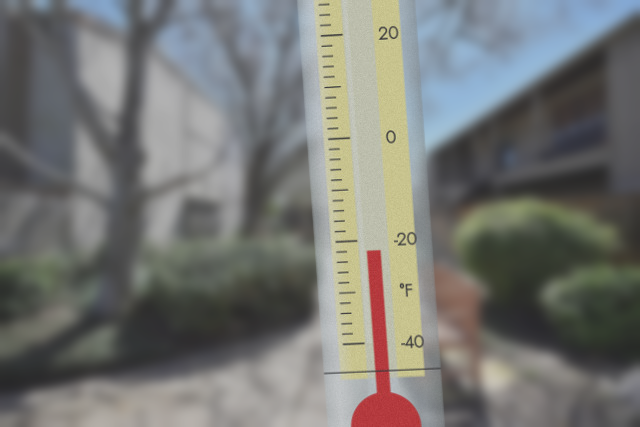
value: -22 (°F)
